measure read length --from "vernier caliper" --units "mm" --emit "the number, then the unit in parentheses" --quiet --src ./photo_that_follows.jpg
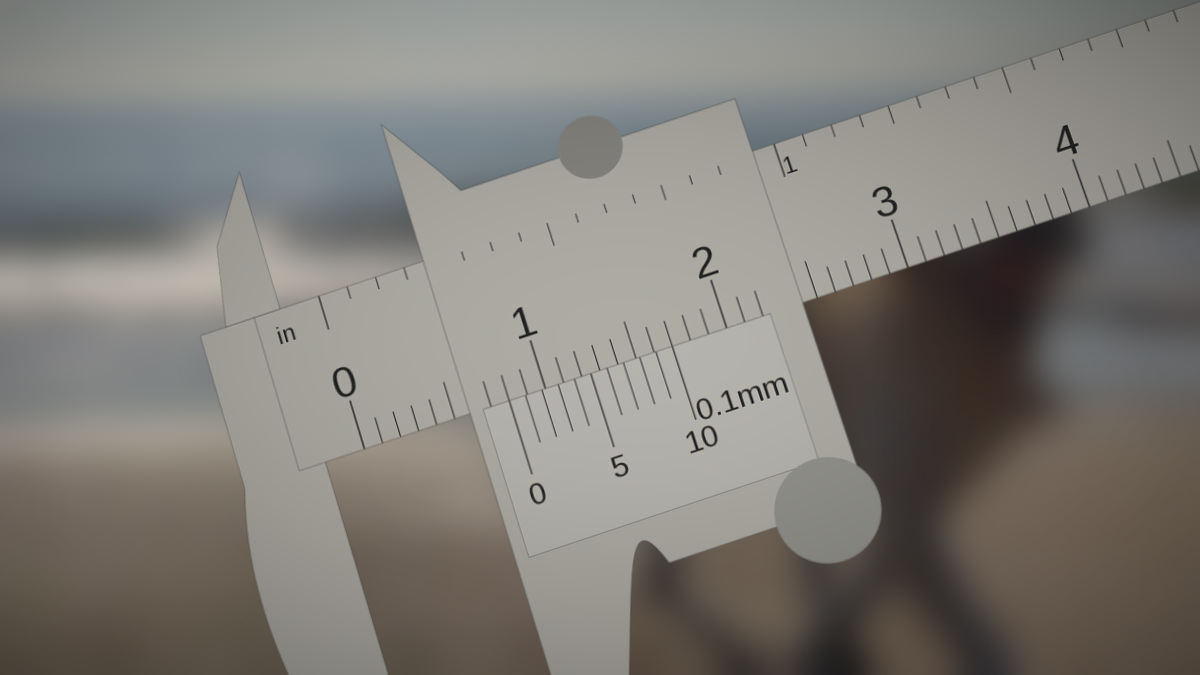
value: 8.0 (mm)
